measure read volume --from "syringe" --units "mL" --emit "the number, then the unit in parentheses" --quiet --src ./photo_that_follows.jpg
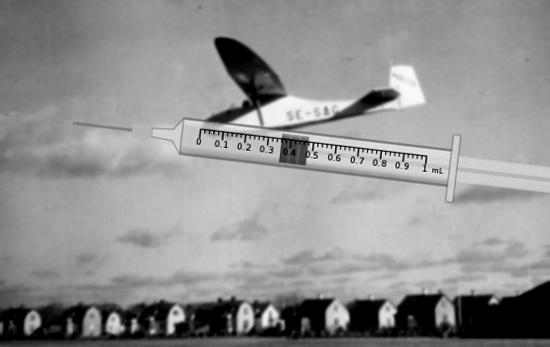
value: 0.36 (mL)
